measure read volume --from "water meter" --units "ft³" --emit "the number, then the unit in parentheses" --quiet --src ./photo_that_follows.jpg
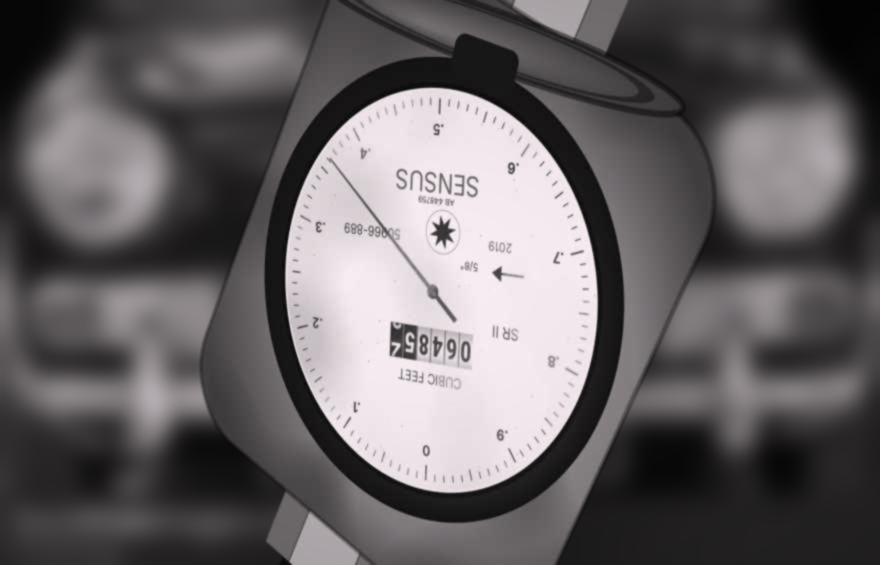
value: 64852.36 (ft³)
